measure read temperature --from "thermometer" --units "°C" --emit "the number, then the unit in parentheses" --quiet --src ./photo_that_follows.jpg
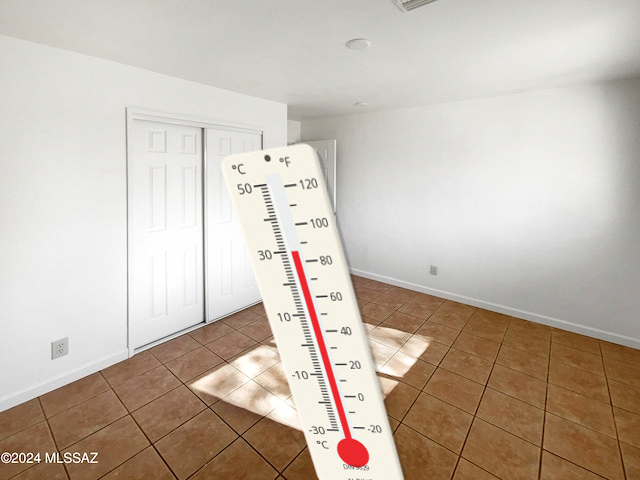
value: 30 (°C)
